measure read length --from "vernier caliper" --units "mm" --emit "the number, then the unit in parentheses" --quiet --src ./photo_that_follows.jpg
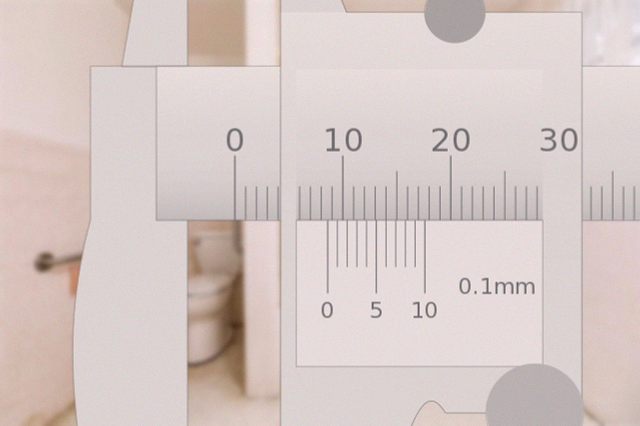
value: 8.6 (mm)
